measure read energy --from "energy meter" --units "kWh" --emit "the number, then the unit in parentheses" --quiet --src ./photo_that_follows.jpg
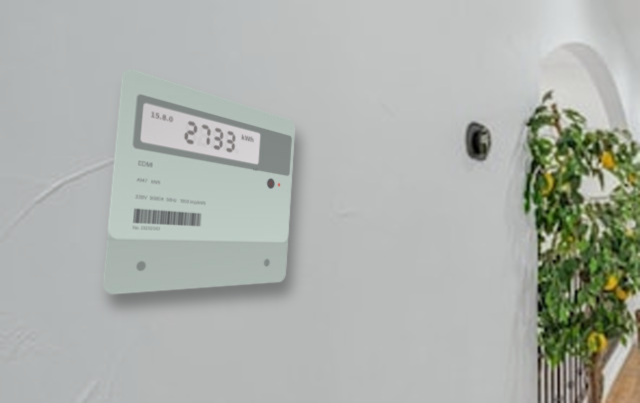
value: 2733 (kWh)
